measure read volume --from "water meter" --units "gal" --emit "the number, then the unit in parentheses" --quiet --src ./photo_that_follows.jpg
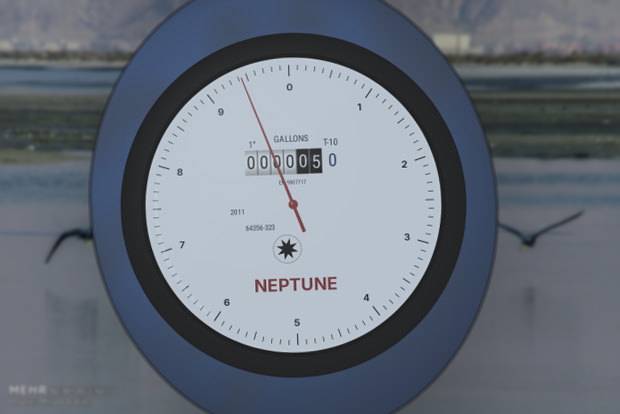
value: 49.4 (gal)
